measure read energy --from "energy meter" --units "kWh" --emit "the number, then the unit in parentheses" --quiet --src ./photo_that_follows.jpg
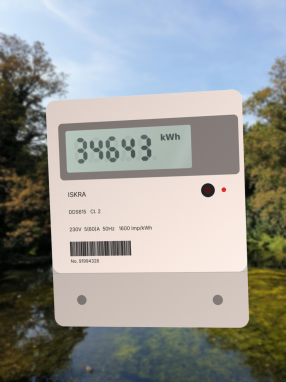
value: 34643 (kWh)
